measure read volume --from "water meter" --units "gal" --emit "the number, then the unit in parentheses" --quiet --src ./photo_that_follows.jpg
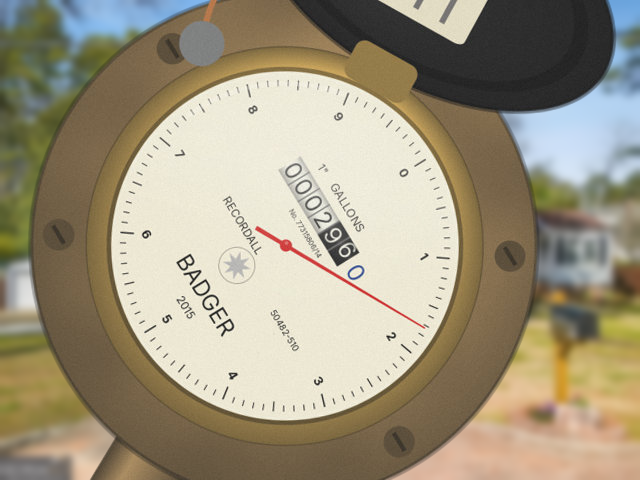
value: 2961.7 (gal)
